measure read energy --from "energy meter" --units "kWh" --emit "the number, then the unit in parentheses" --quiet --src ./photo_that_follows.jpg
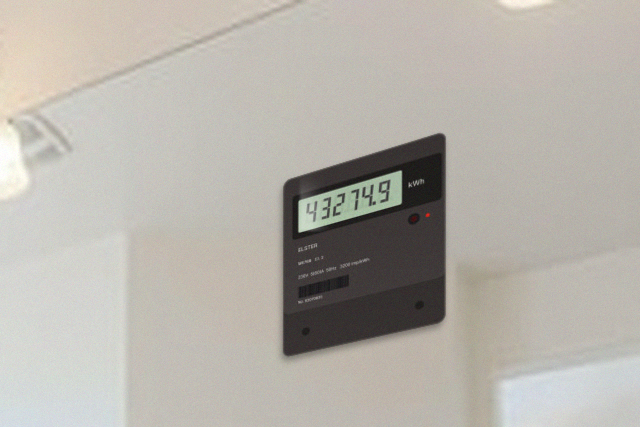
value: 43274.9 (kWh)
